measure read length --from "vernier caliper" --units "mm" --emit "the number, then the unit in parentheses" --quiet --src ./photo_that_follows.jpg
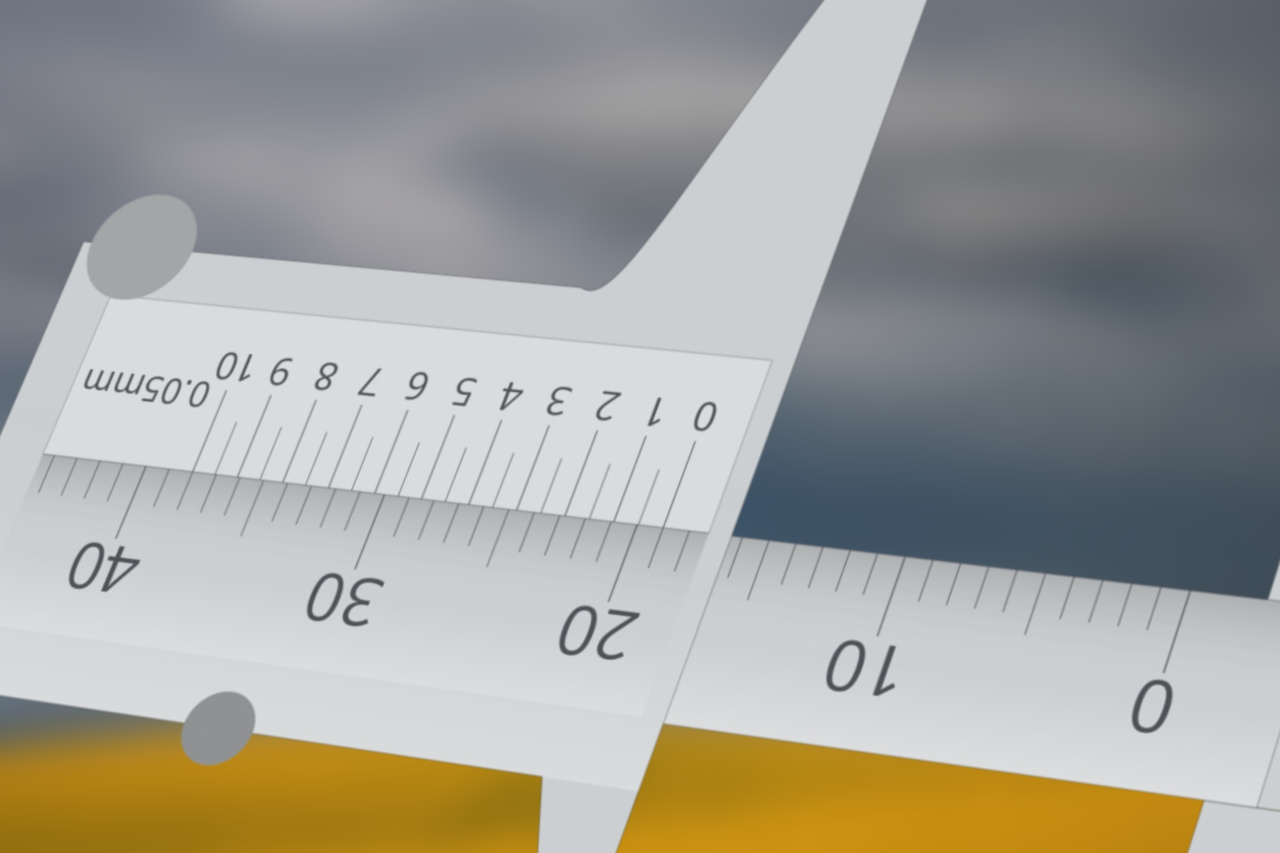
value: 19.0 (mm)
